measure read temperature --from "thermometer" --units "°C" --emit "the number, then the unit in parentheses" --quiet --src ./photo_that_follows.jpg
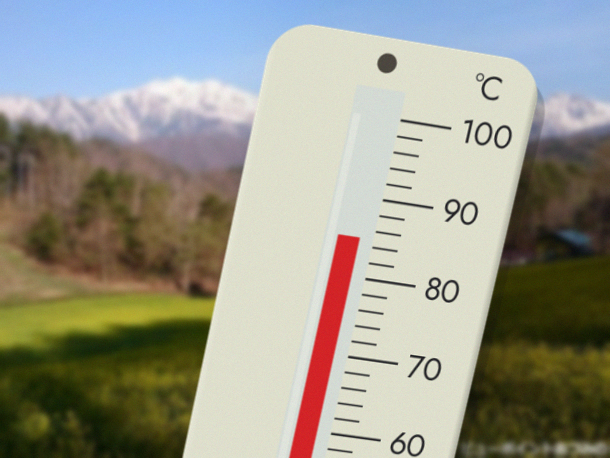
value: 85 (°C)
